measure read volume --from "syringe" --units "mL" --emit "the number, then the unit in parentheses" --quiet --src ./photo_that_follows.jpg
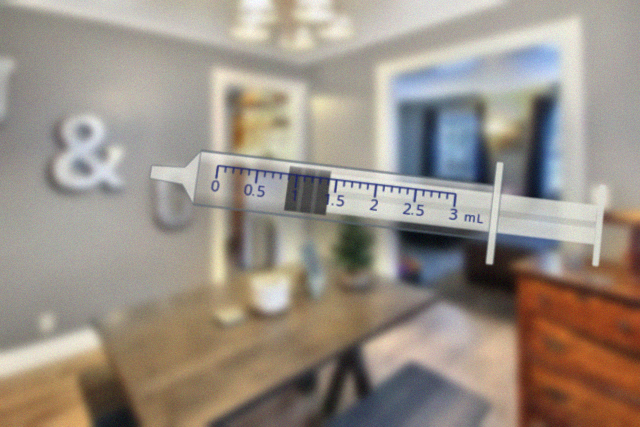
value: 0.9 (mL)
